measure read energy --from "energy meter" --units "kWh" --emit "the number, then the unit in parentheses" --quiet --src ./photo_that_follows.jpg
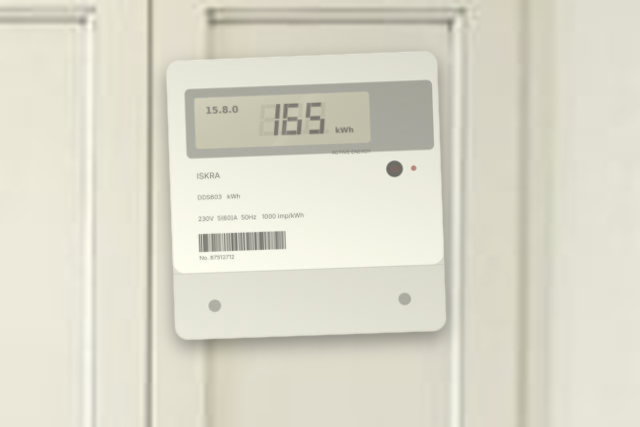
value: 165 (kWh)
